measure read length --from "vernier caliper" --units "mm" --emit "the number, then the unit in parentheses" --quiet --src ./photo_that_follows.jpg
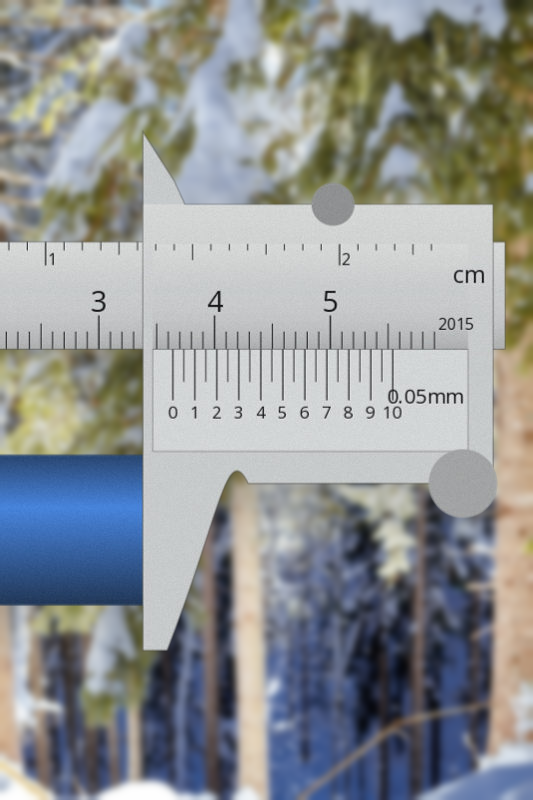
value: 36.4 (mm)
